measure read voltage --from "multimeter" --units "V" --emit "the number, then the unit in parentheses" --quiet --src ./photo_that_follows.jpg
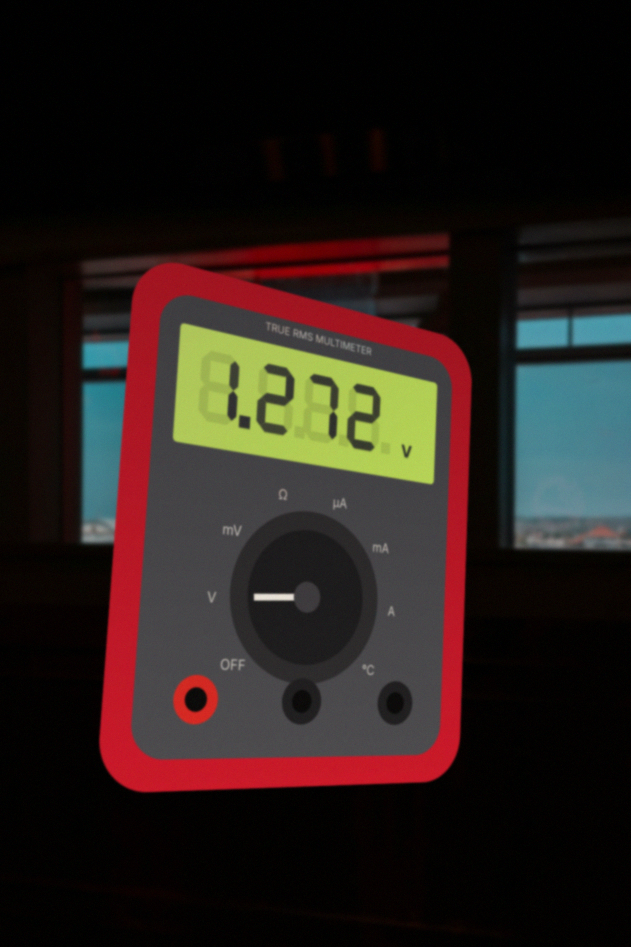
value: 1.272 (V)
